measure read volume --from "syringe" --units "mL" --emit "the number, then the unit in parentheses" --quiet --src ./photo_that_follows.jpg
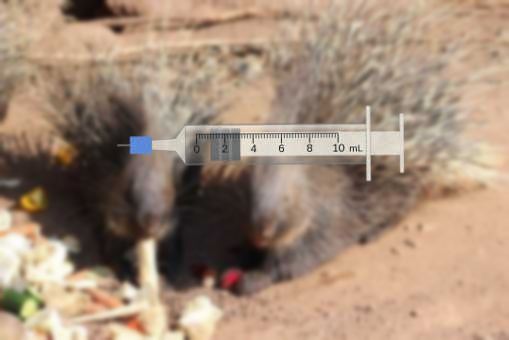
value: 1 (mL)
